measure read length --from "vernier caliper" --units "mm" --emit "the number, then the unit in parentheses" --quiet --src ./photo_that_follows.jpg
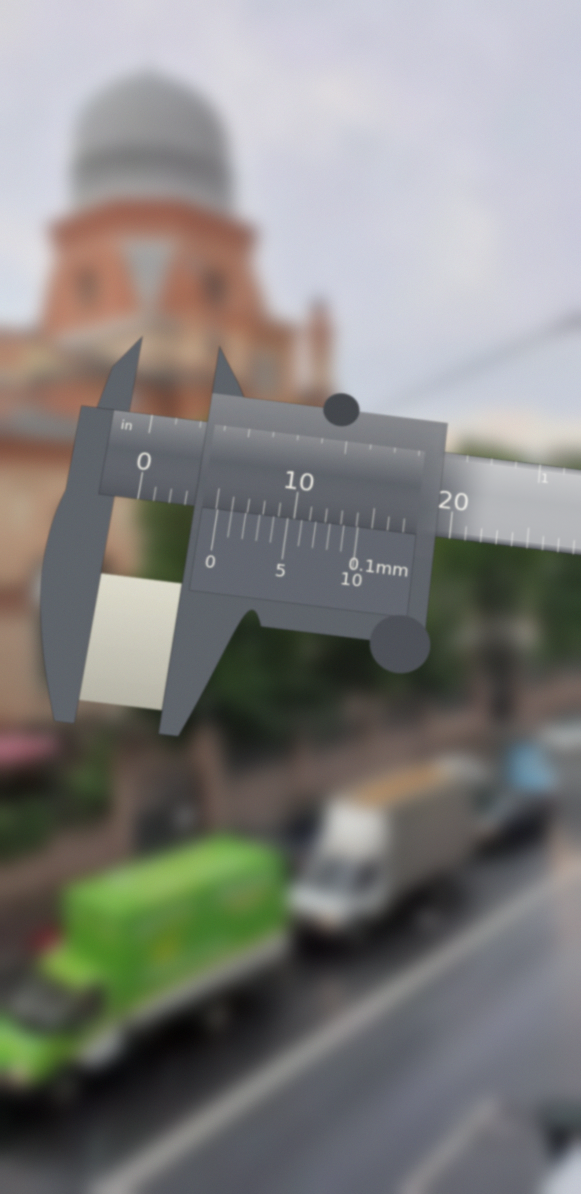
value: 5.1 (mm)
